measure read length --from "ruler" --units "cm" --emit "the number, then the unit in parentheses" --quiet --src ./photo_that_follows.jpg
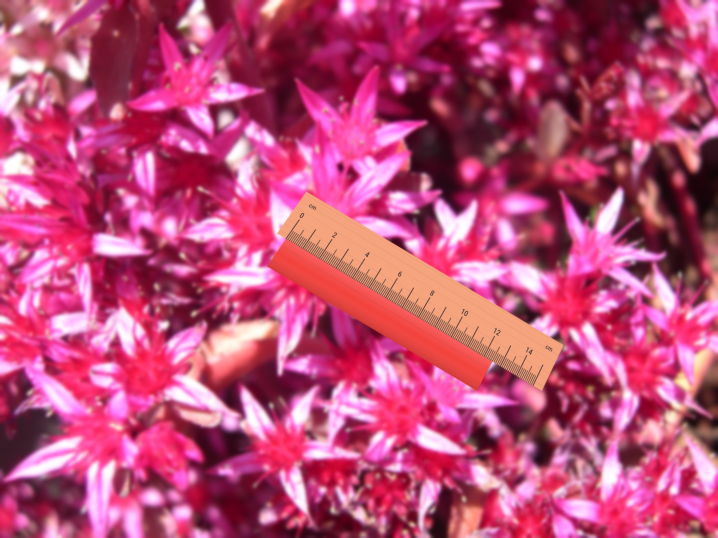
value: 12.5 (cm)
